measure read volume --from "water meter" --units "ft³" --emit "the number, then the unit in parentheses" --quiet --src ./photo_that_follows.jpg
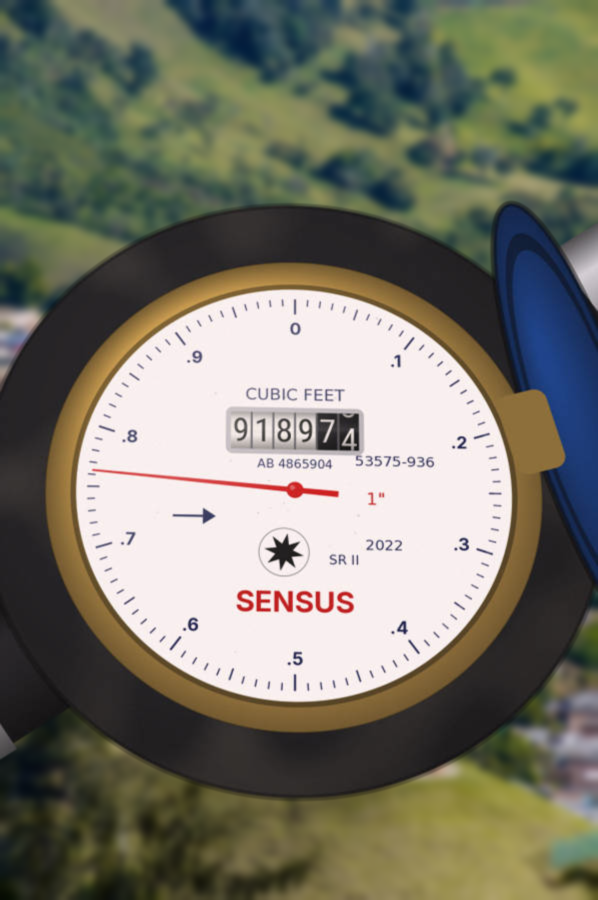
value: 918973.76 (ft³)
